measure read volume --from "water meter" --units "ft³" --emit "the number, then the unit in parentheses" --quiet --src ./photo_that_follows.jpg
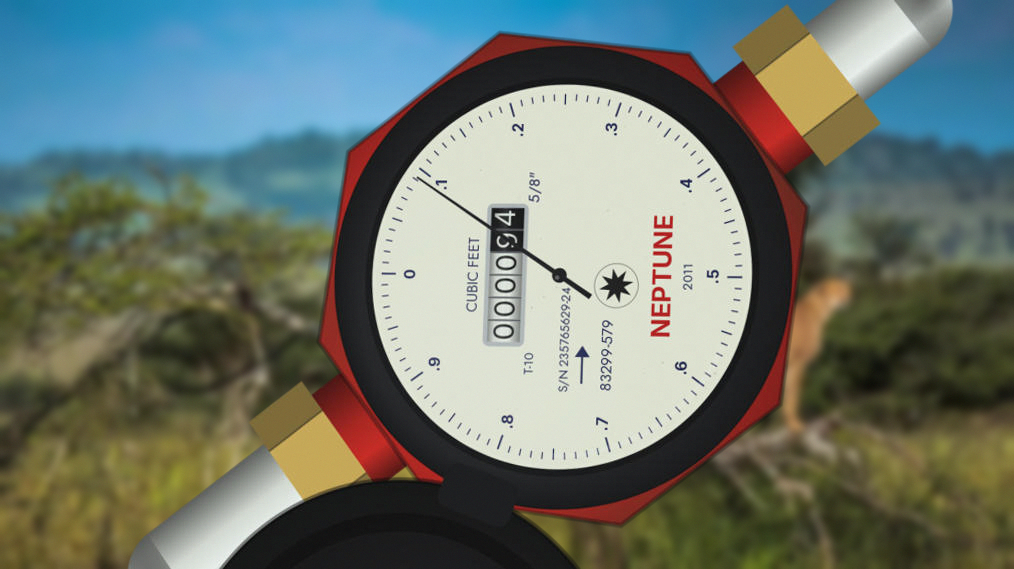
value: 94.09 (ft³)
